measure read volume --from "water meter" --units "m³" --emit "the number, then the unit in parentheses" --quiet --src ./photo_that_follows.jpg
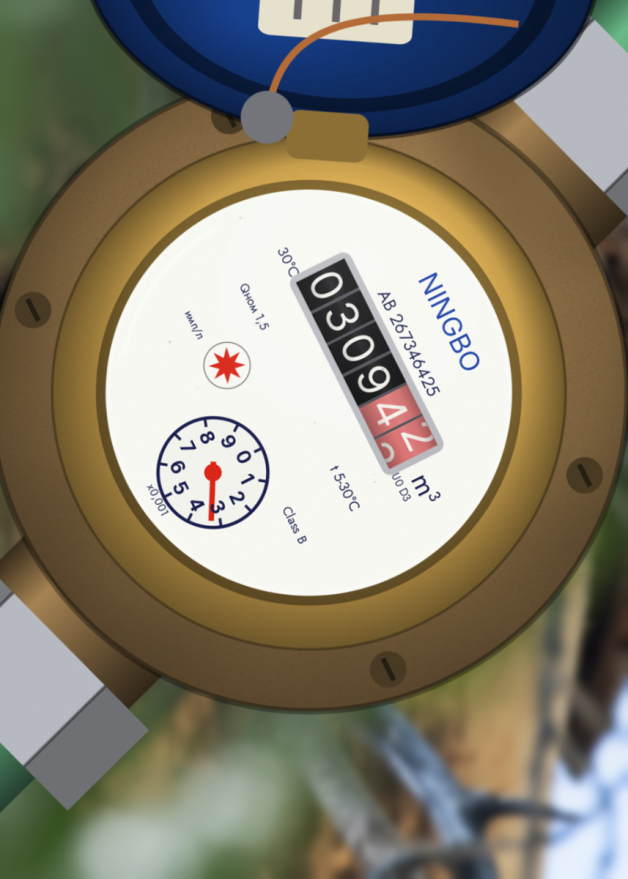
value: 309.423 (m³)
